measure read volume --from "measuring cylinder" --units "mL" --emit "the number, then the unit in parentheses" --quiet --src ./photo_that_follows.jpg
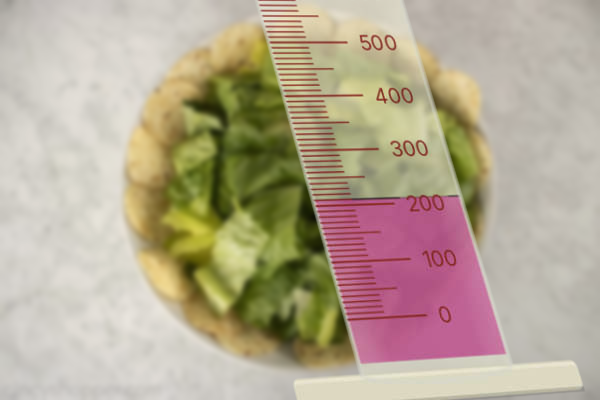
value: 210 (mL)
